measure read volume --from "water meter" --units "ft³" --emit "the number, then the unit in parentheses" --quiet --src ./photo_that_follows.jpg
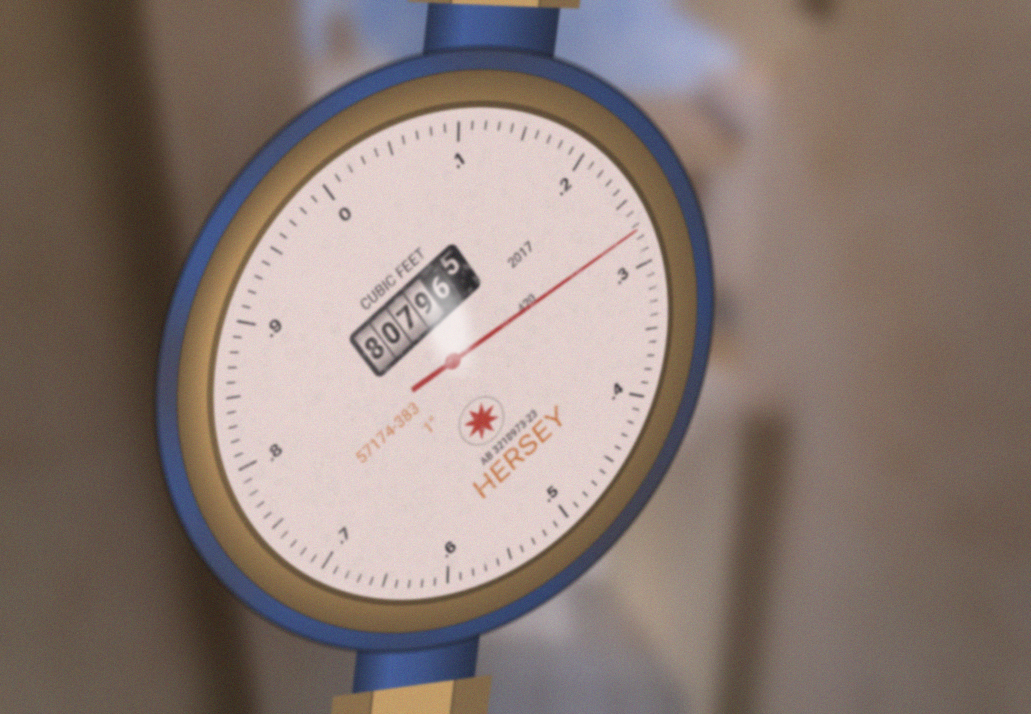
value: 807965.27 (ft³)
